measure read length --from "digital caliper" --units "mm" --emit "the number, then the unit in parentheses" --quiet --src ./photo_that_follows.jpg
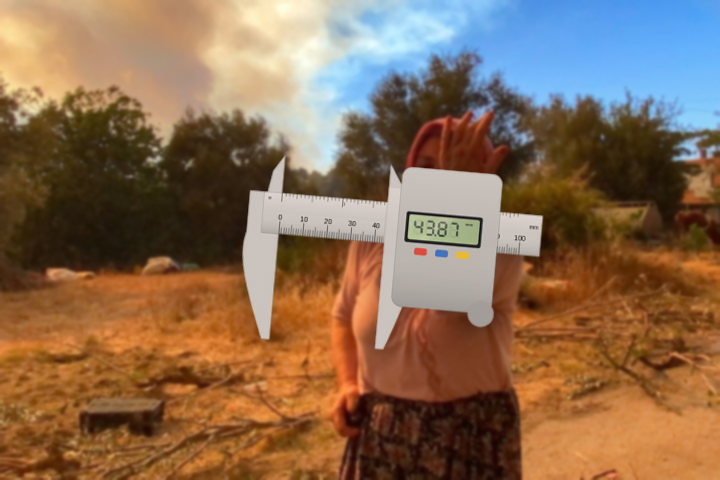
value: 43.87 (mm)
